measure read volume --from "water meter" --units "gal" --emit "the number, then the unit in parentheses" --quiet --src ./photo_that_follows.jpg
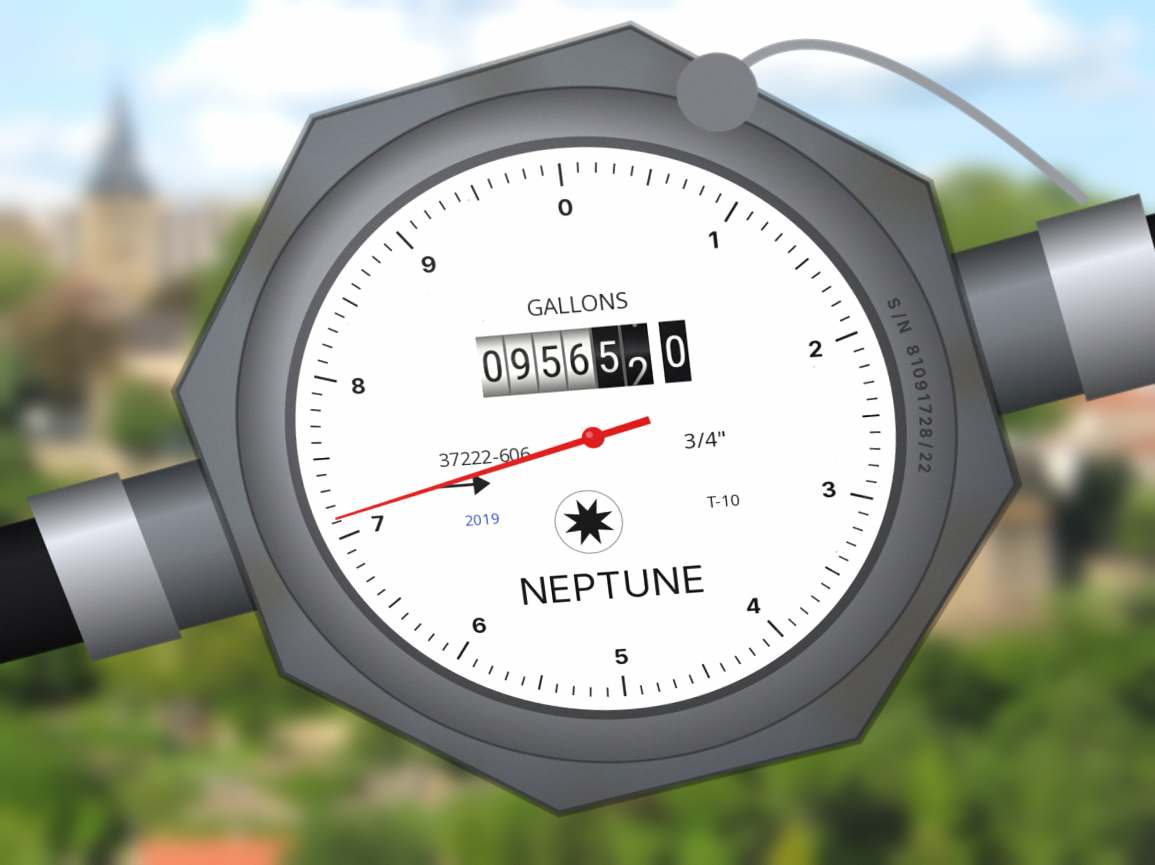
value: 956517.1 (gal)
